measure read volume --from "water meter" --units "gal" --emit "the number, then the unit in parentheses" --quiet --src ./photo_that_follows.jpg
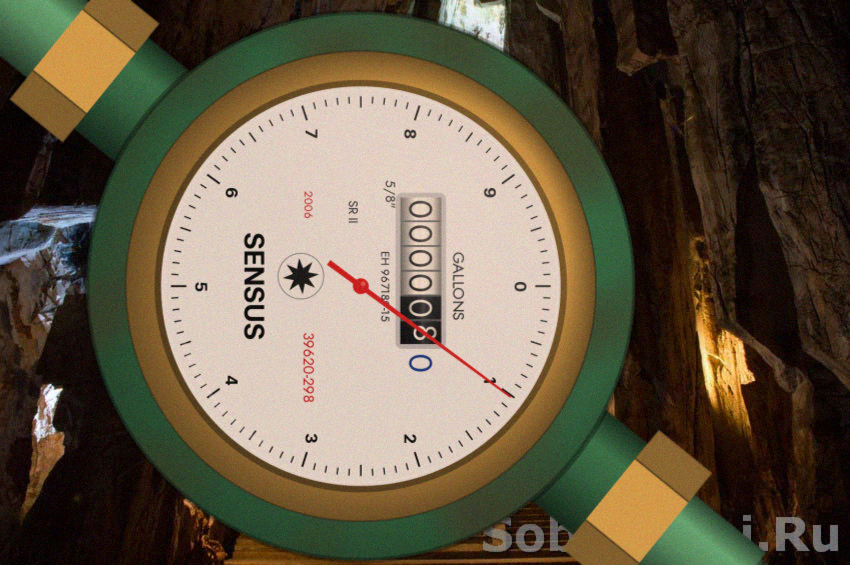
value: 81.0 (gal)
